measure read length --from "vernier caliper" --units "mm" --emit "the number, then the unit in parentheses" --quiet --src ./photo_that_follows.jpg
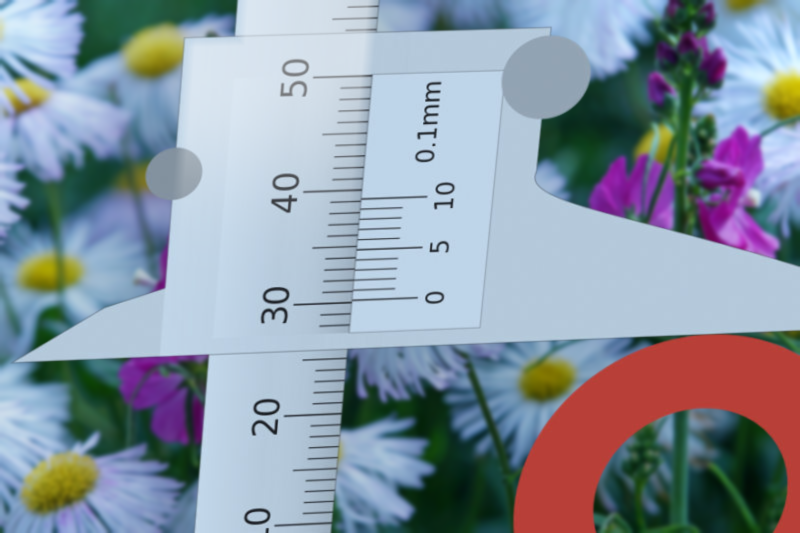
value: 30.2 (mm)
